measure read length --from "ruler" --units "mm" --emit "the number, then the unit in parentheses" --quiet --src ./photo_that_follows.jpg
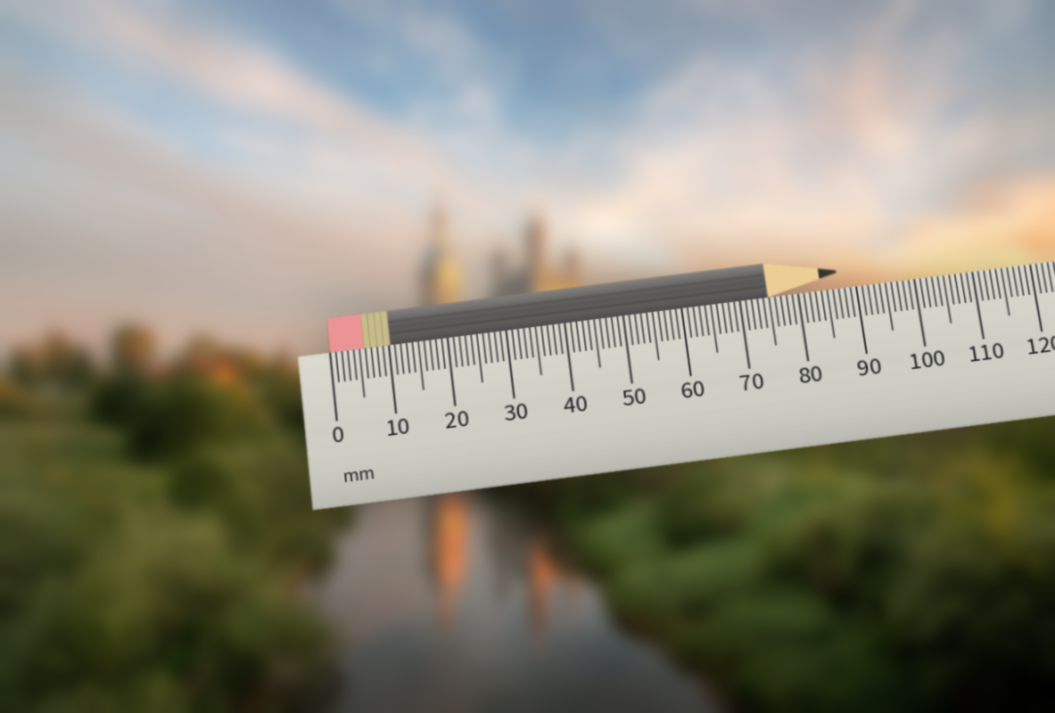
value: 87 (mm)
